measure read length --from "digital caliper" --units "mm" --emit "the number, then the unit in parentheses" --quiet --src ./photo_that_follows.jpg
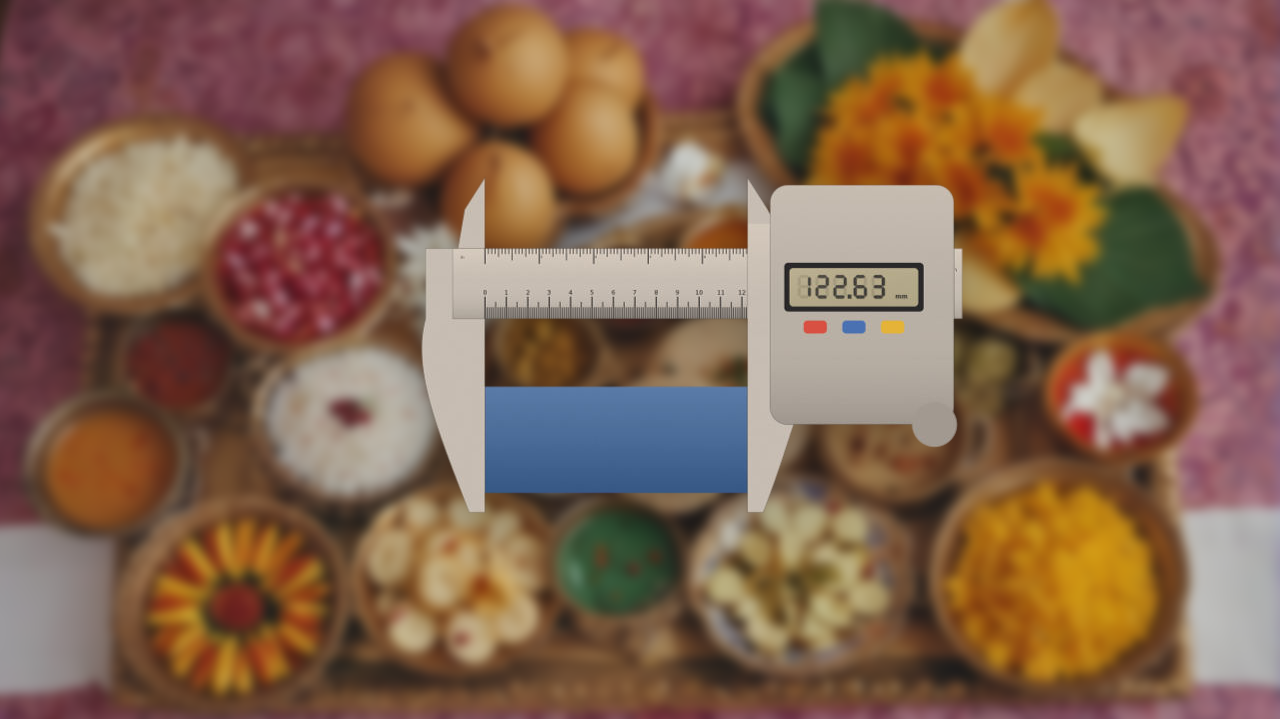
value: 122.63 (mm)
